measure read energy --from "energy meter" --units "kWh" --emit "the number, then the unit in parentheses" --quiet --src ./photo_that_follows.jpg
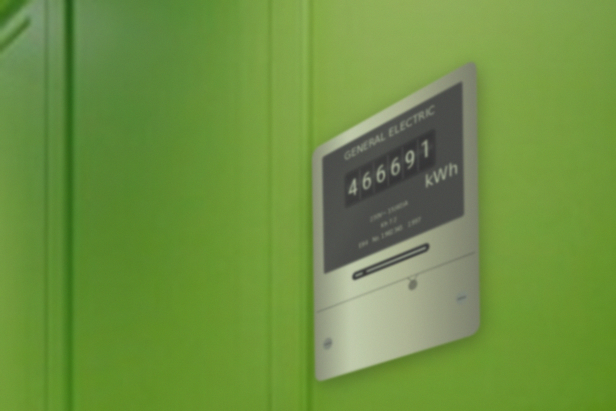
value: 466691 (kWh)
